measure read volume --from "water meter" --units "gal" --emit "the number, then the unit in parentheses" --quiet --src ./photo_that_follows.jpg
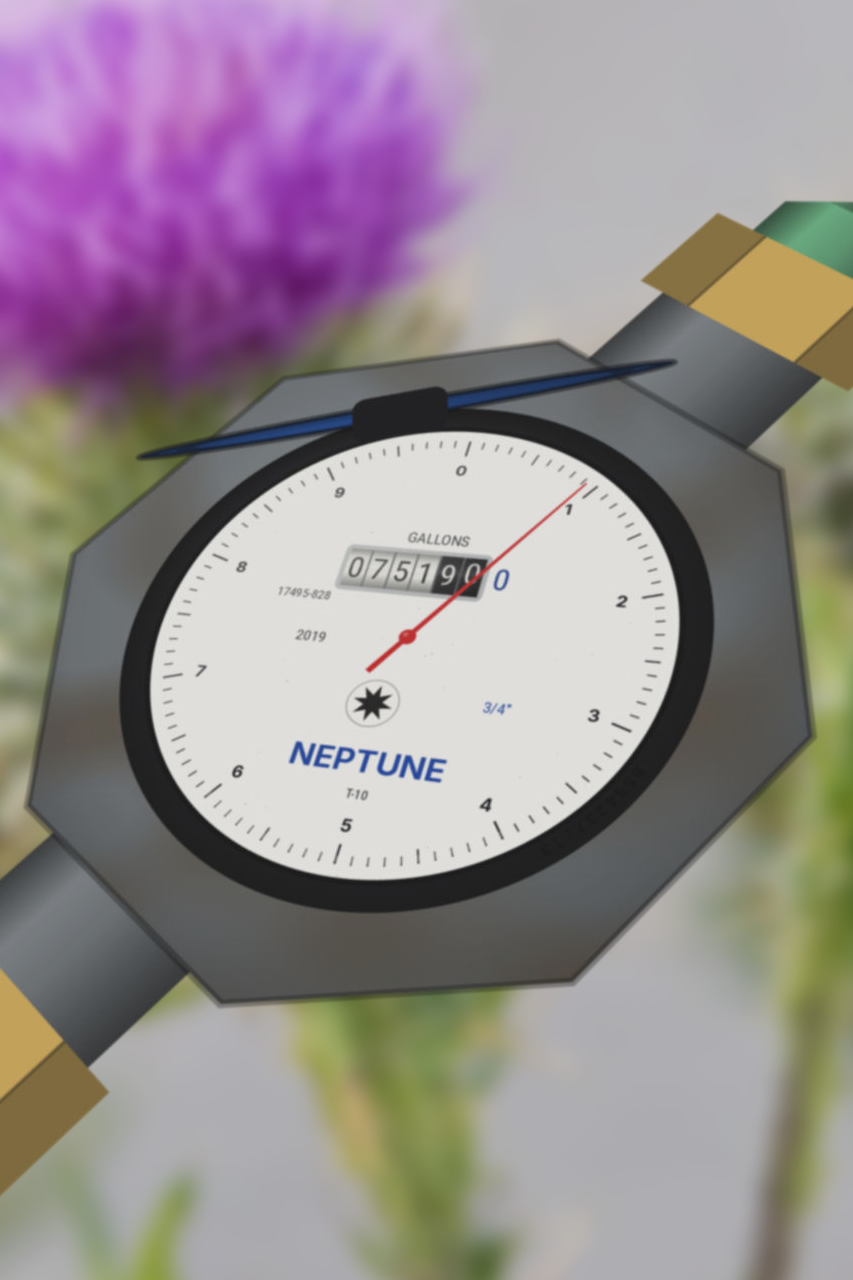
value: 751900.9 (gal)
